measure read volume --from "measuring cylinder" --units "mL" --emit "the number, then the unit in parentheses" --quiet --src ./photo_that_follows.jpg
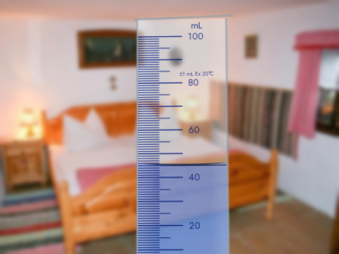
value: 45 (mL)
